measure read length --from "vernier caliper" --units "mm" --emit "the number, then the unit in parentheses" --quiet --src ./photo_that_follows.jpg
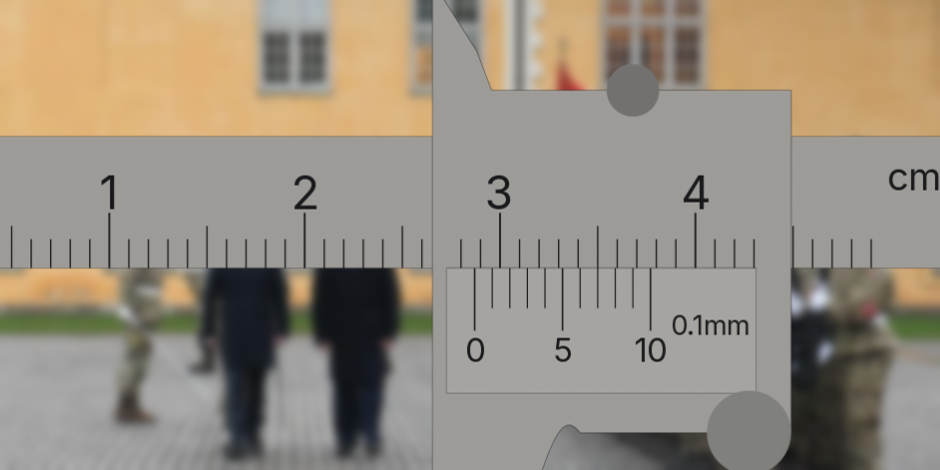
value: 28.7 (mm)
